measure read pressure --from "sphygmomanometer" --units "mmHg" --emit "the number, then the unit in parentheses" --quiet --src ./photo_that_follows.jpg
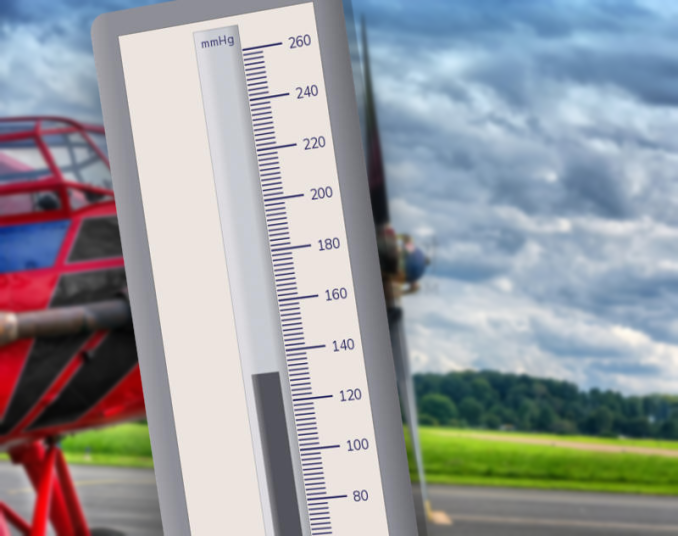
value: 132 (mmHg)
